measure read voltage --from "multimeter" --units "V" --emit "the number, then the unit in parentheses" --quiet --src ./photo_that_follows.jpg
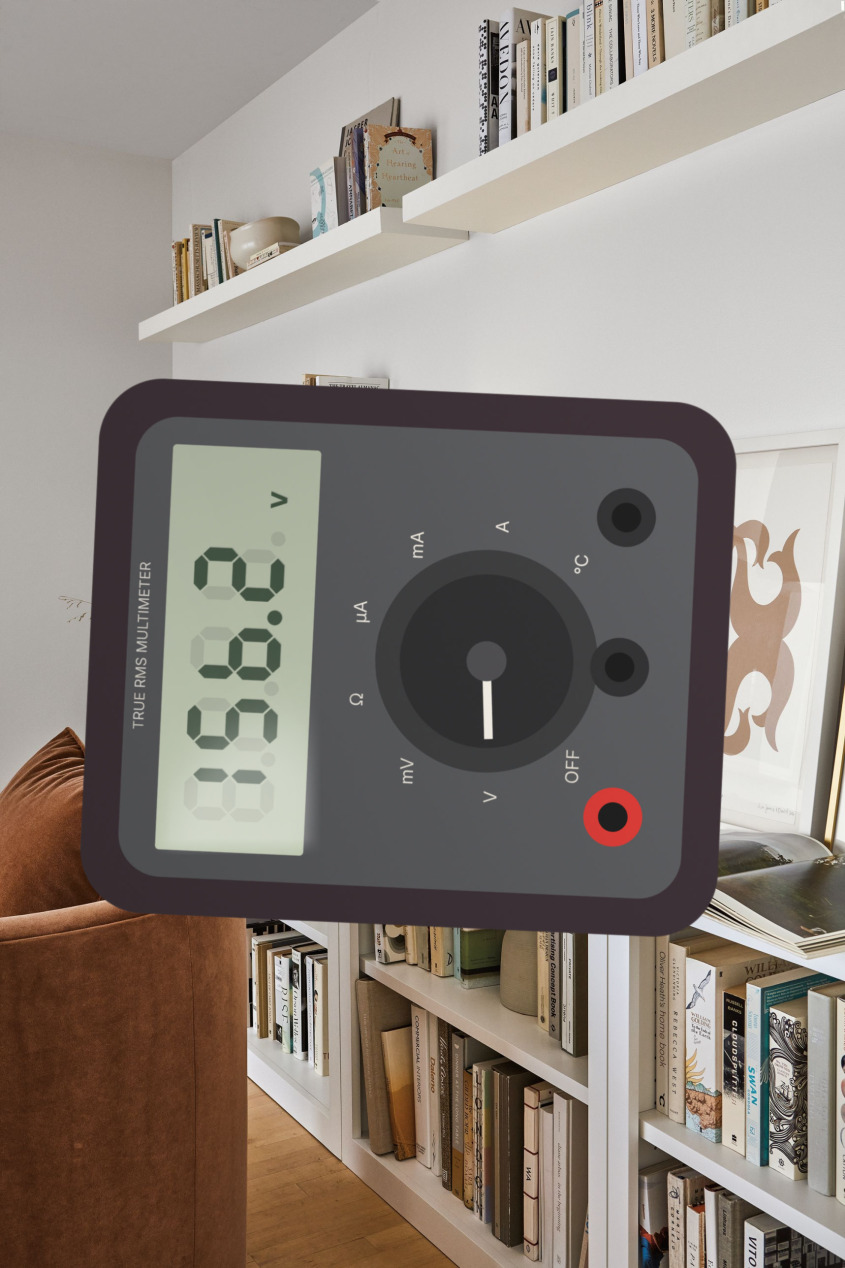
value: 156.2 (V)
